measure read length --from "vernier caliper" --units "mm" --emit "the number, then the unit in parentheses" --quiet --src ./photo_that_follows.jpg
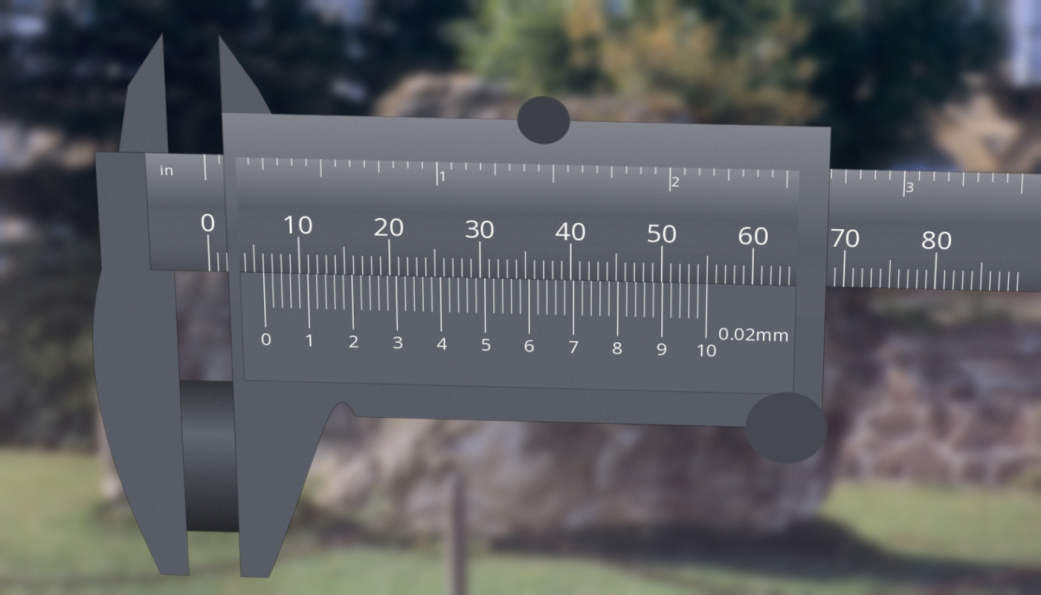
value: 6.0 (mm)
